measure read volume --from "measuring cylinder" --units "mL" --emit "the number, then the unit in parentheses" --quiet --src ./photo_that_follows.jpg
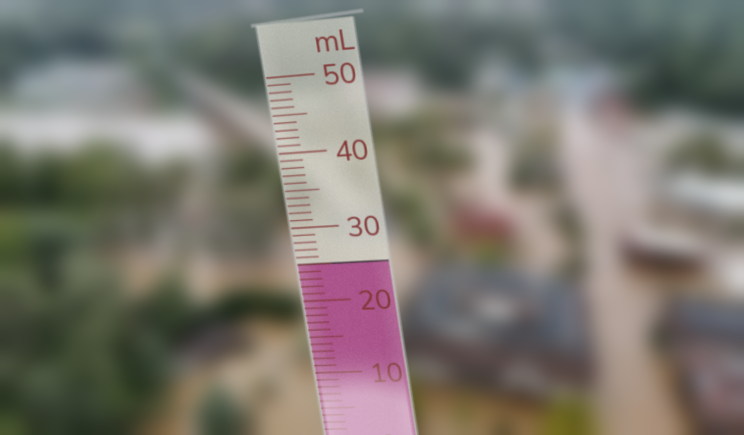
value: 25 (mL)
